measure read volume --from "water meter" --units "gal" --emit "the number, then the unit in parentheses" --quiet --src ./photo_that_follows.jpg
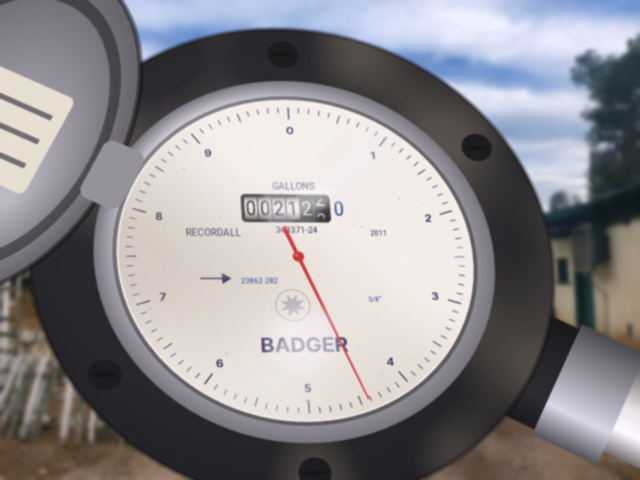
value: 21224.4 (gal)
